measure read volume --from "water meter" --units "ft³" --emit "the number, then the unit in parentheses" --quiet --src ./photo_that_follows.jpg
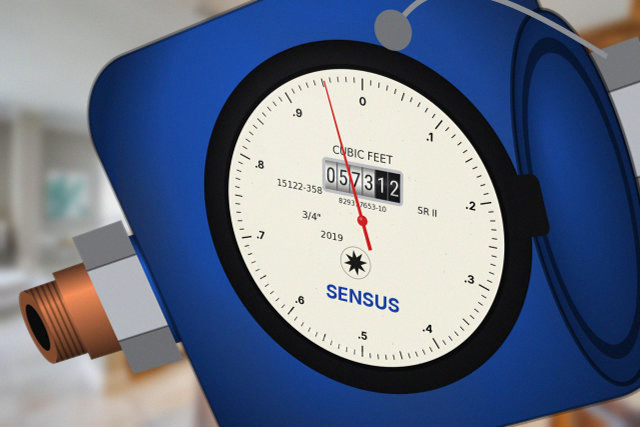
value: 57311.95 (ft³)
